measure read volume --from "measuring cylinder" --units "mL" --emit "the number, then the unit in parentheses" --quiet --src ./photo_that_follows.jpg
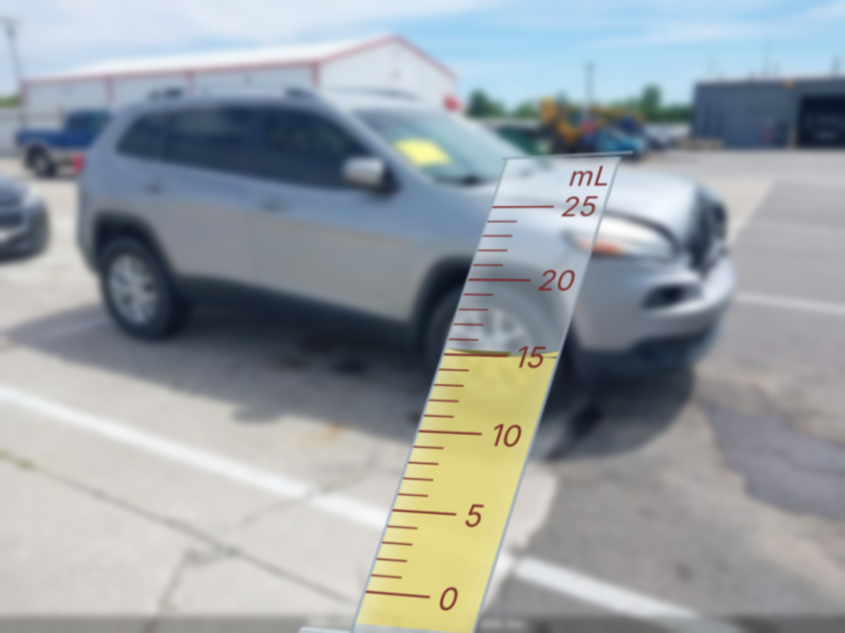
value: 15 (mL)
